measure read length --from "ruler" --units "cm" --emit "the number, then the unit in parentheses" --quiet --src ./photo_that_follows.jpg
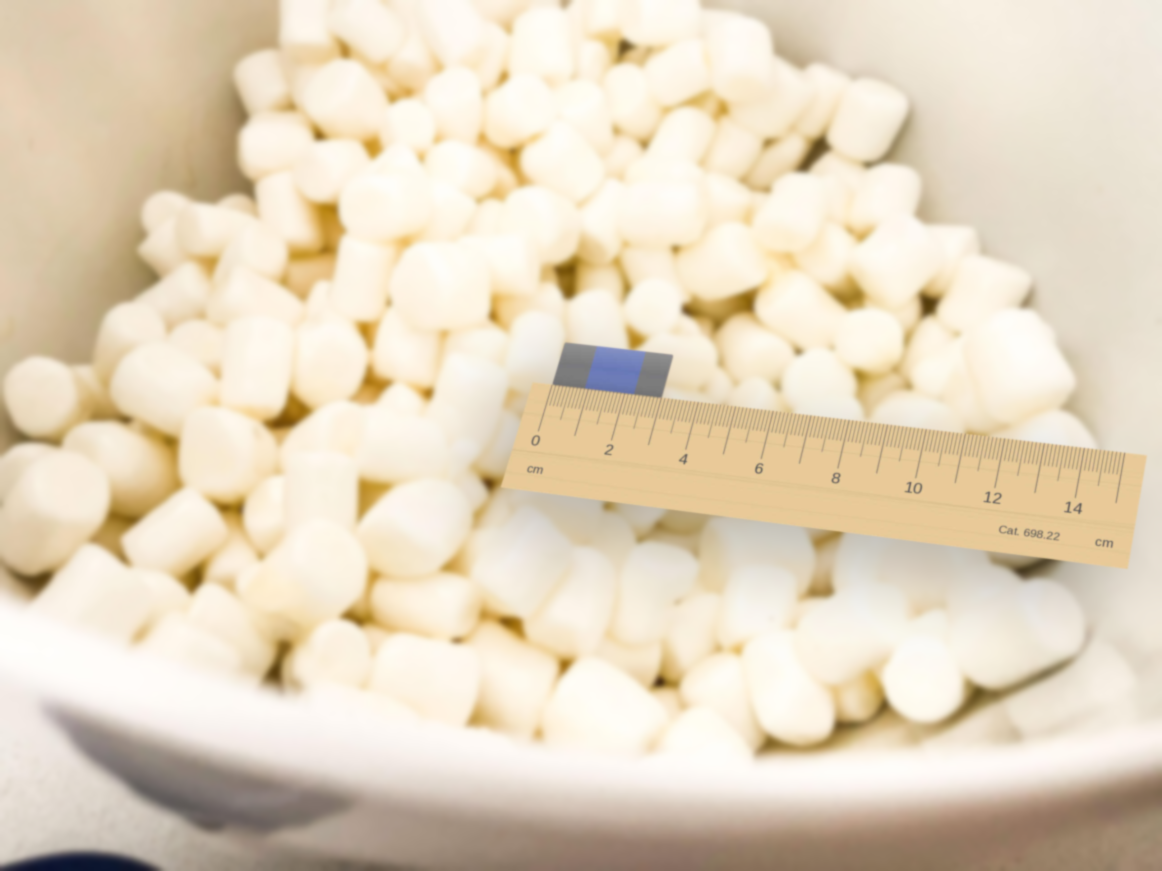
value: 3 (cm)
